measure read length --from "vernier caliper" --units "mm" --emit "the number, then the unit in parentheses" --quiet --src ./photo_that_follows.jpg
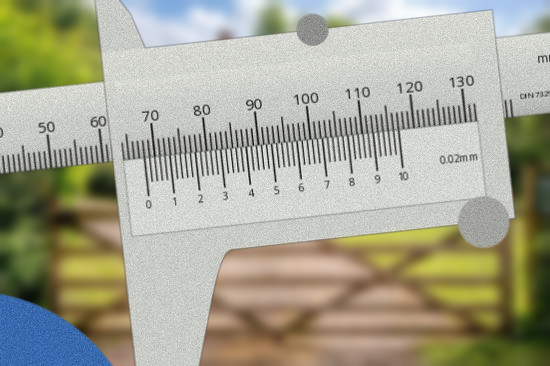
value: 68.0 (mm)
